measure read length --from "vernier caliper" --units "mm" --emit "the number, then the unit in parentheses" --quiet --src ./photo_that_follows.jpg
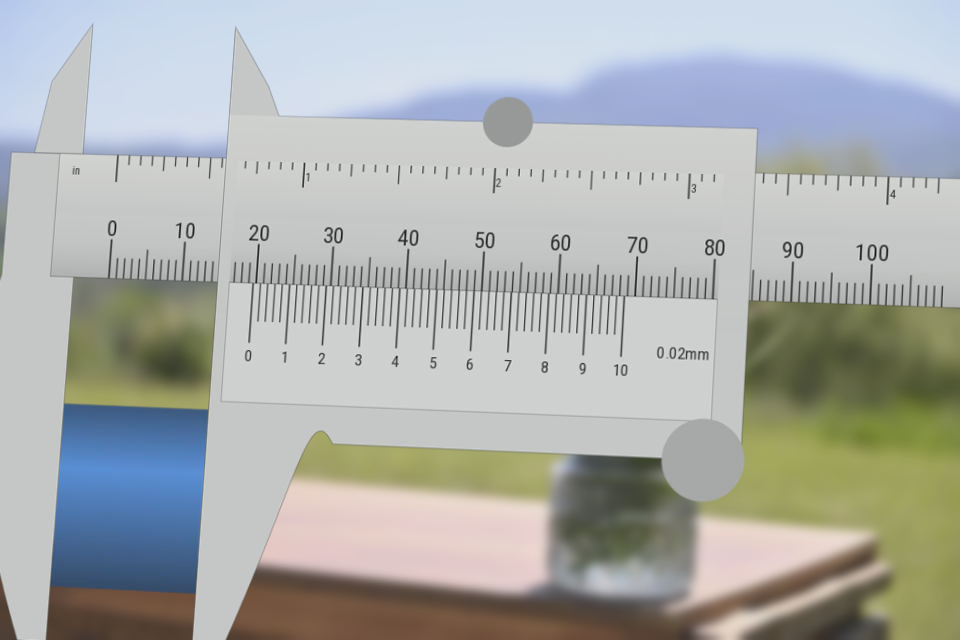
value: 19.6 (mm)
